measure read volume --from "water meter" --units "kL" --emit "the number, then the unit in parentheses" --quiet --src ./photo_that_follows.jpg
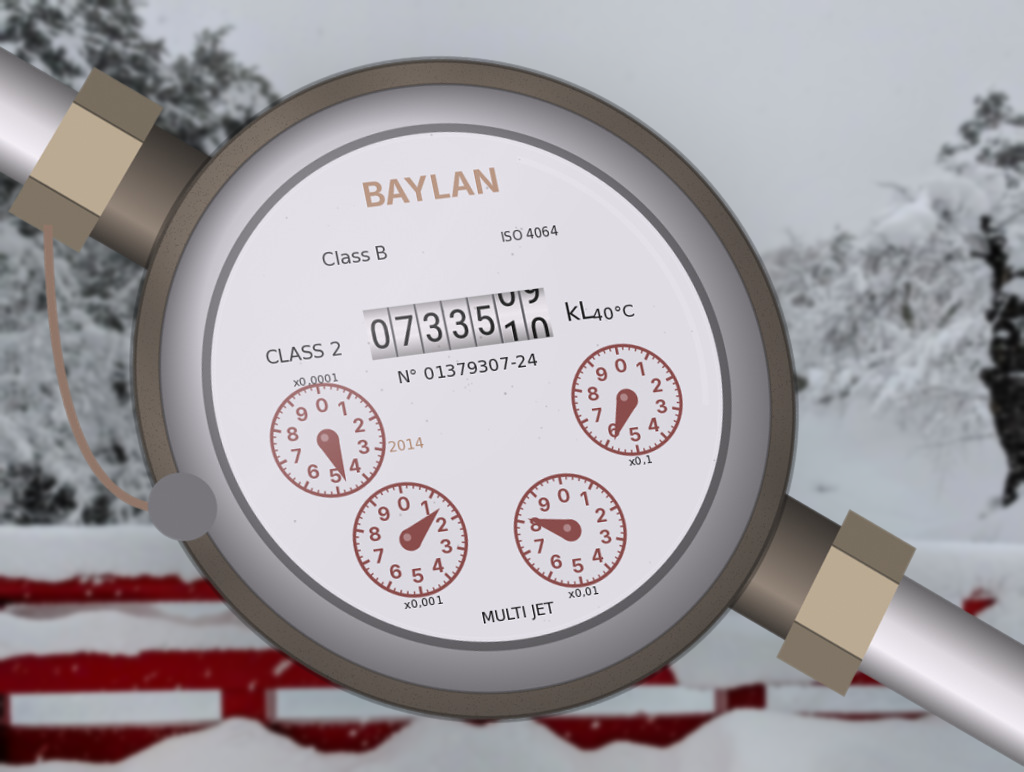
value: 733509.5814 (kL)
